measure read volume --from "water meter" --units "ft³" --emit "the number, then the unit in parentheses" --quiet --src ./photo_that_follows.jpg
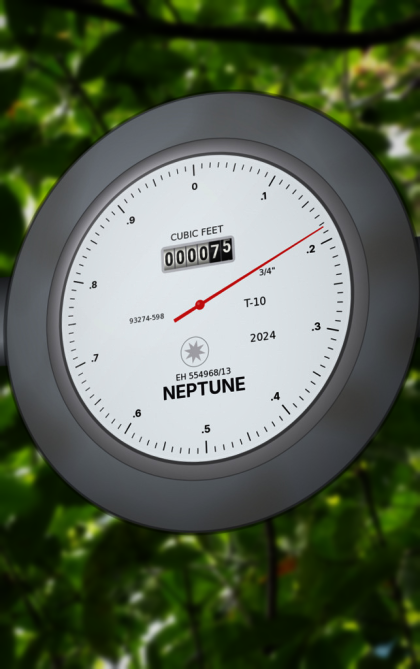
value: 75.18 (ft³)
